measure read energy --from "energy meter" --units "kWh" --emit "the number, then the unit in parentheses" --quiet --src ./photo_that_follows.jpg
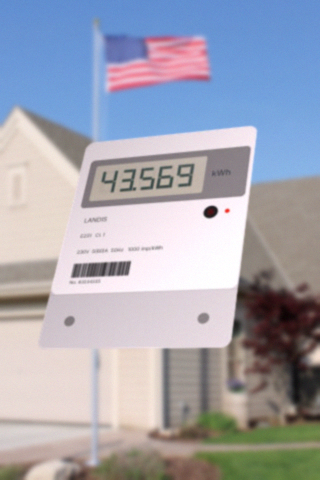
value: 43.569 (kWh)
